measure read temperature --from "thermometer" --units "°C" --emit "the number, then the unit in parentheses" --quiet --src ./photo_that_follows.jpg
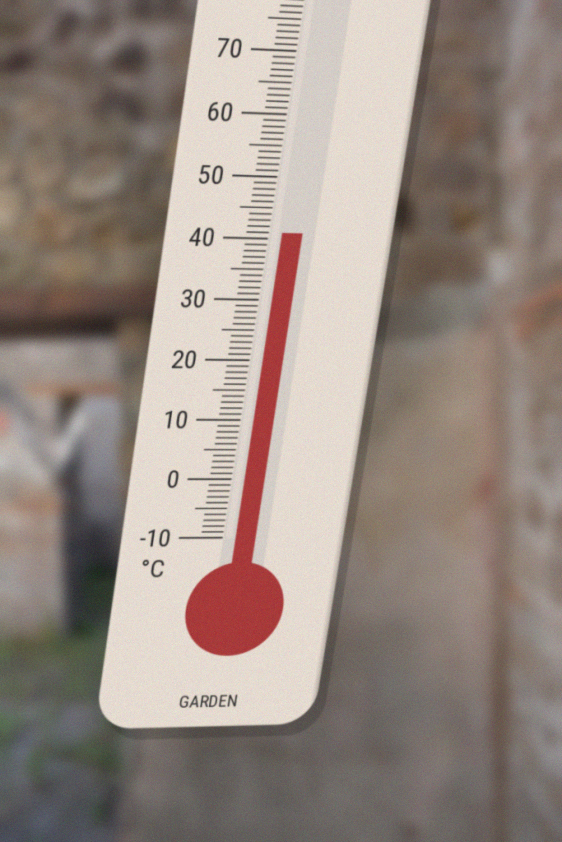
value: 41 (°C)
